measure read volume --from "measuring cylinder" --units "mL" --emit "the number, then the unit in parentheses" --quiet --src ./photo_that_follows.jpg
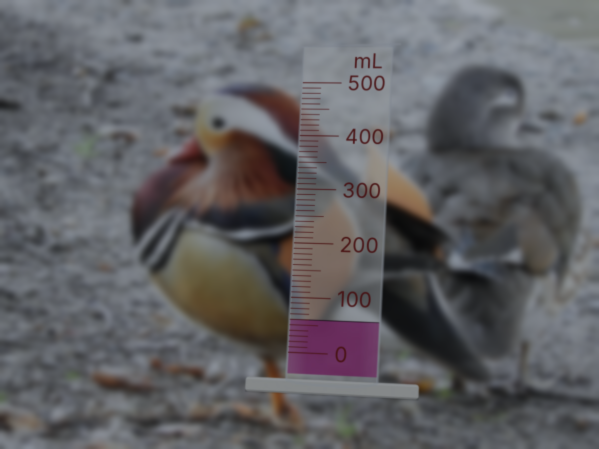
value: 60 (mL)
